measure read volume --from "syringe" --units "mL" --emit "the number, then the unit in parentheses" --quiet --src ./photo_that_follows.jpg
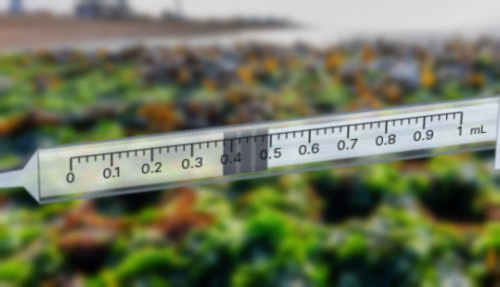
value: 0.38 (mL)
